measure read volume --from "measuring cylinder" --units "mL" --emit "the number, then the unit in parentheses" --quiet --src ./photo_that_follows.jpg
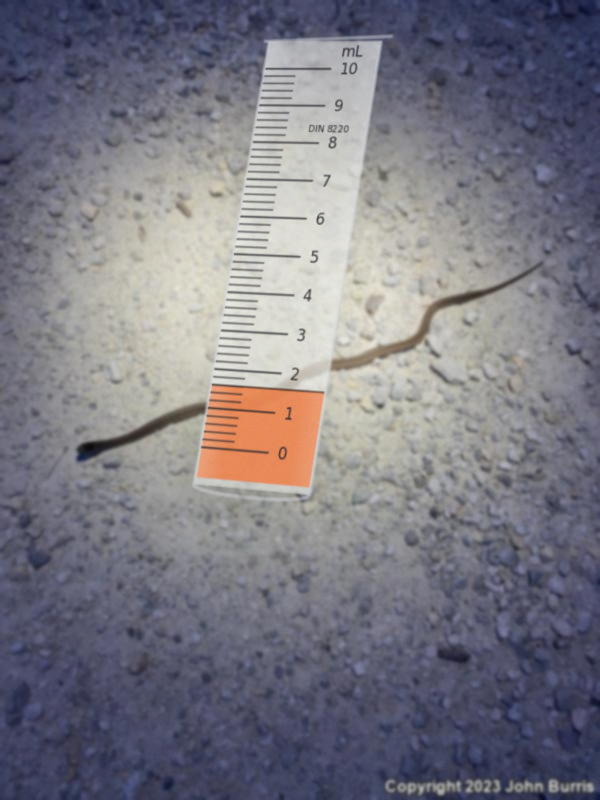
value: 1.6 (mL)
